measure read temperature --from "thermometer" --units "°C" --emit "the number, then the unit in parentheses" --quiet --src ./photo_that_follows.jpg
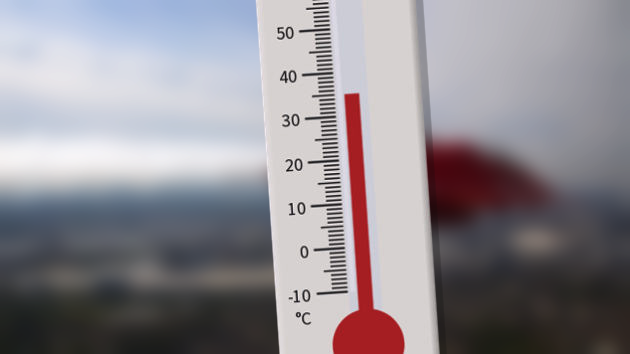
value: 35 (°C)
